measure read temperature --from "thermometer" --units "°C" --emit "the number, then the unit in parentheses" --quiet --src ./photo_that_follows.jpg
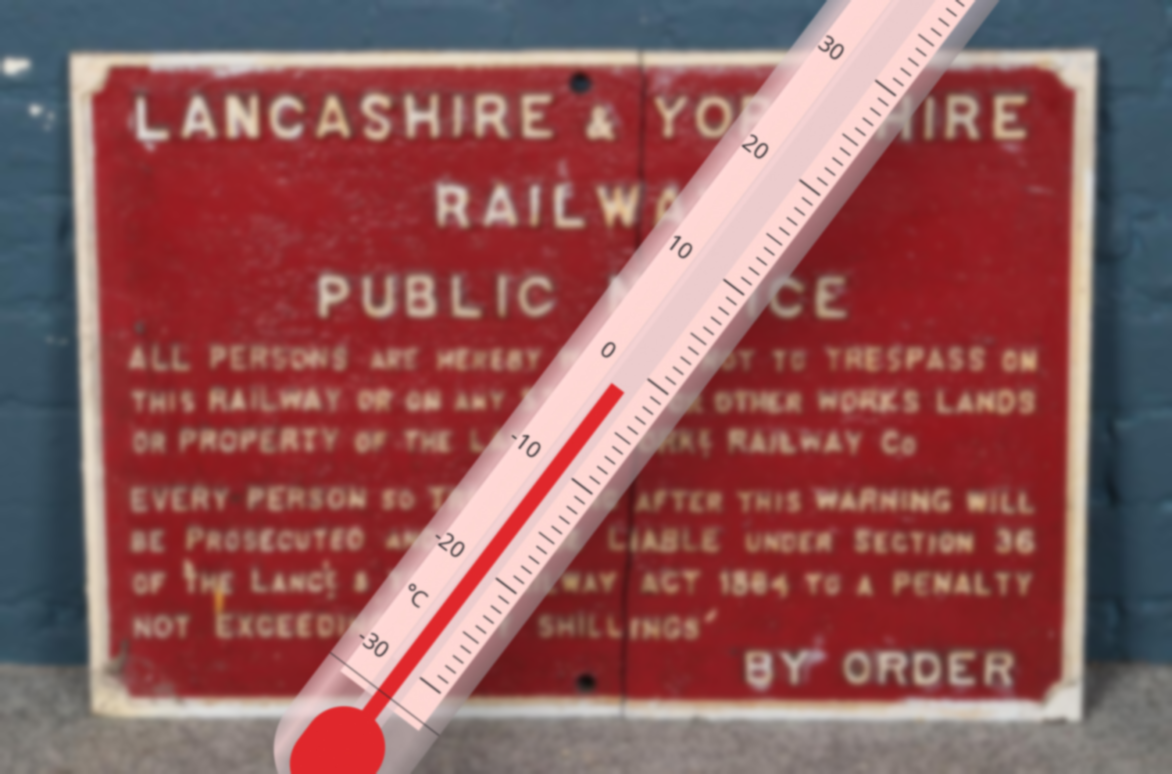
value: -2 (°C)
